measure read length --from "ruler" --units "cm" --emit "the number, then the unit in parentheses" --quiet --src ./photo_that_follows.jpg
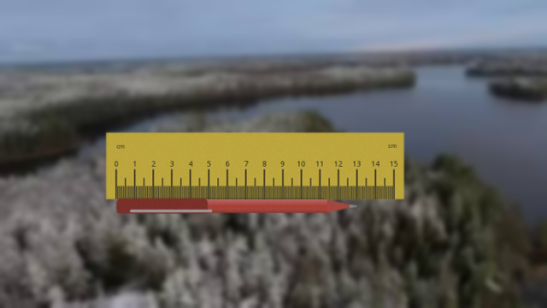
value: 13 (cm)
